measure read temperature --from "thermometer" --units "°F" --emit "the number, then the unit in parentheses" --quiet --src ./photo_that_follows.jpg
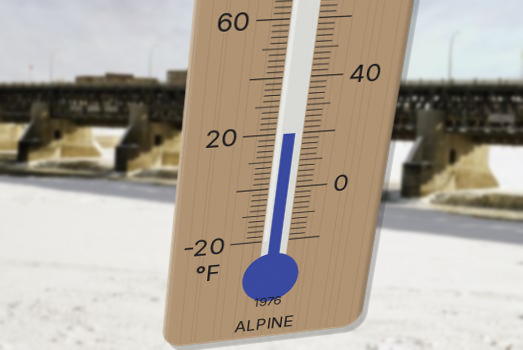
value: 20 (°F)
